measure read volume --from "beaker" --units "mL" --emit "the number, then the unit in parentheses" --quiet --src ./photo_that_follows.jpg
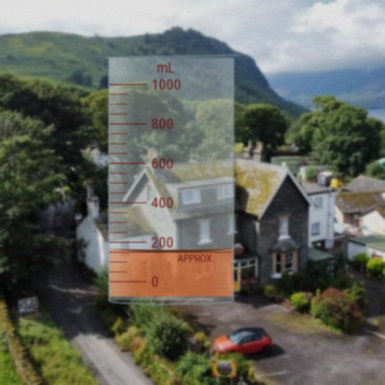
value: 150 (mL)
